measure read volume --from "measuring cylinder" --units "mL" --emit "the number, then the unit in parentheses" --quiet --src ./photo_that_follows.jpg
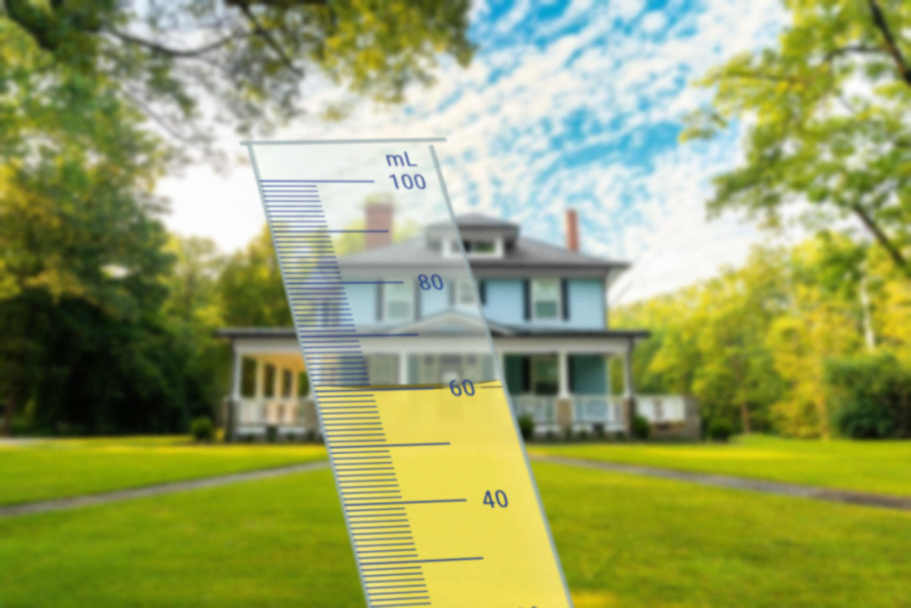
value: 60 (mL)
